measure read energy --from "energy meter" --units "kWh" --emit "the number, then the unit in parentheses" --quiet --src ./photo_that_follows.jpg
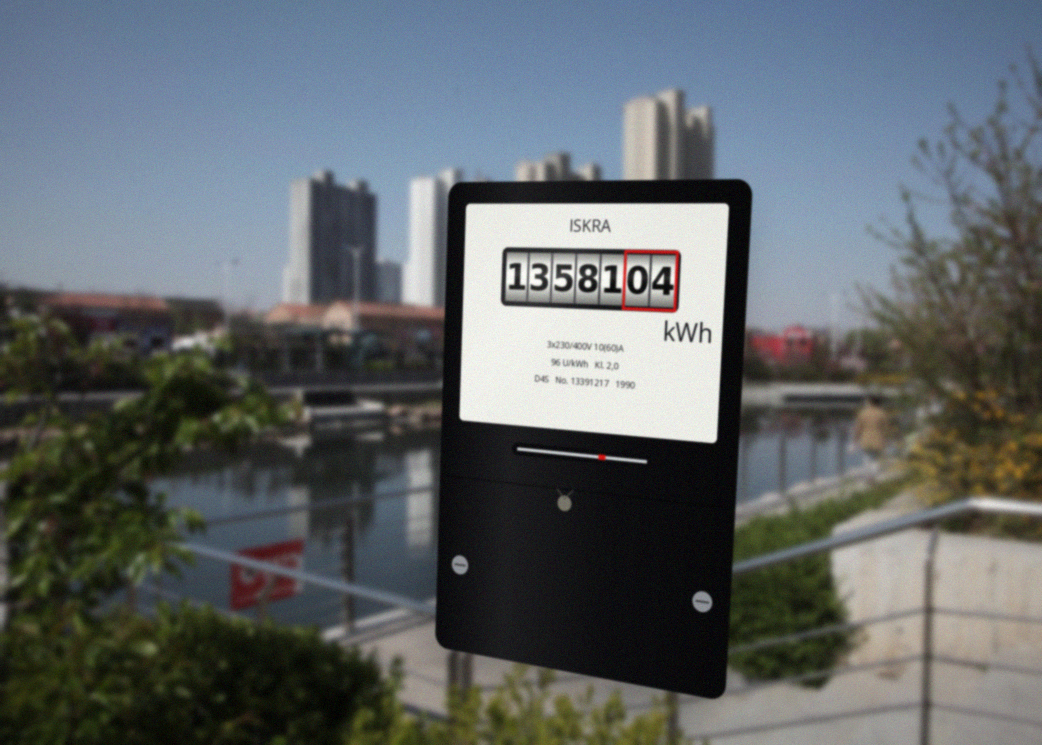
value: 13581.04 (kWh)
